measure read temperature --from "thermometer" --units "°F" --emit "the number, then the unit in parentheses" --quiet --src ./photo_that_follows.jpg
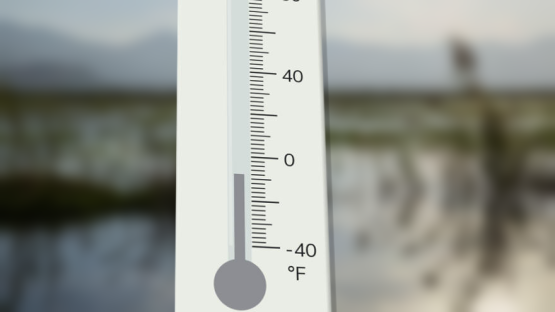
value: -8 (°F)
